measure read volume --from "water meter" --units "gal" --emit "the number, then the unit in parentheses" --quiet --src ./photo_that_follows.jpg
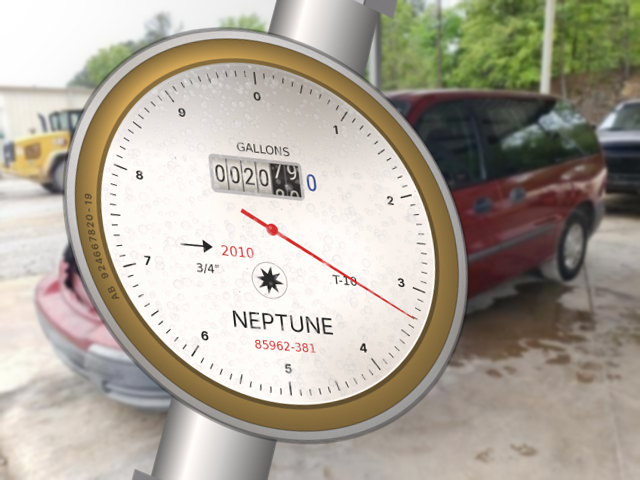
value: 20793.3 (gal)
